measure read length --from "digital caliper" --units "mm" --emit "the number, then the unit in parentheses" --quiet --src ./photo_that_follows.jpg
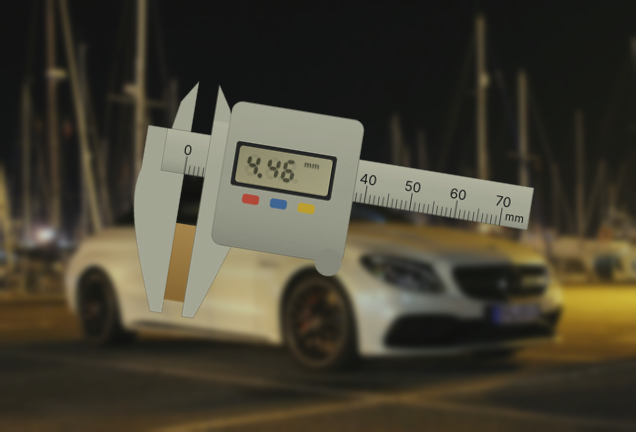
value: 4.46 (mm)
